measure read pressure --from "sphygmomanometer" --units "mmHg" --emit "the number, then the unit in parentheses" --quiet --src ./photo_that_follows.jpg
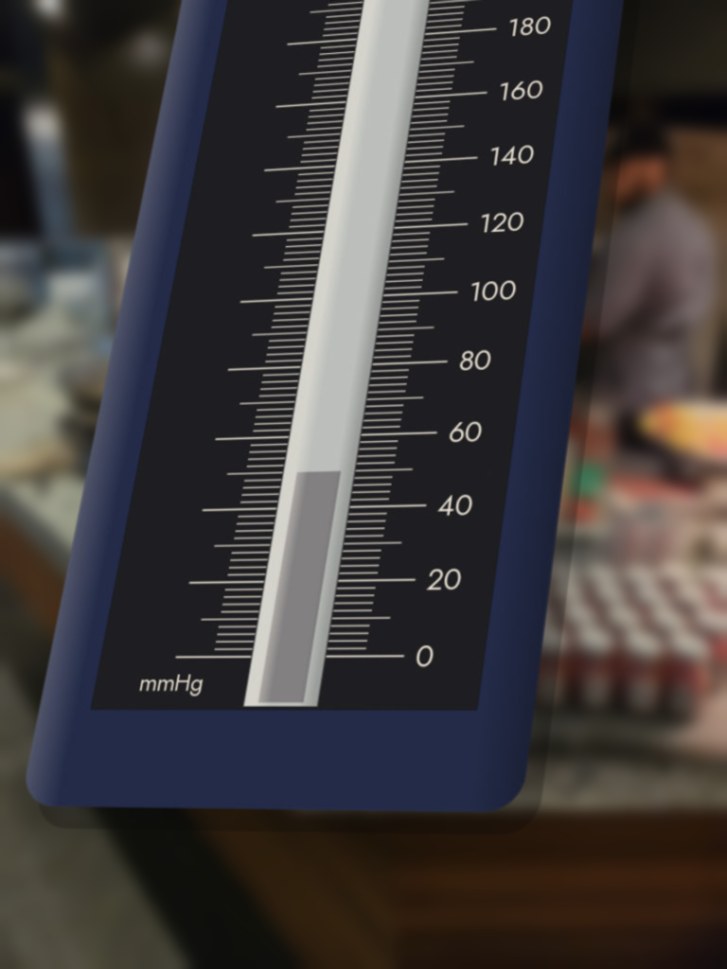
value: 50 (mmHg)
